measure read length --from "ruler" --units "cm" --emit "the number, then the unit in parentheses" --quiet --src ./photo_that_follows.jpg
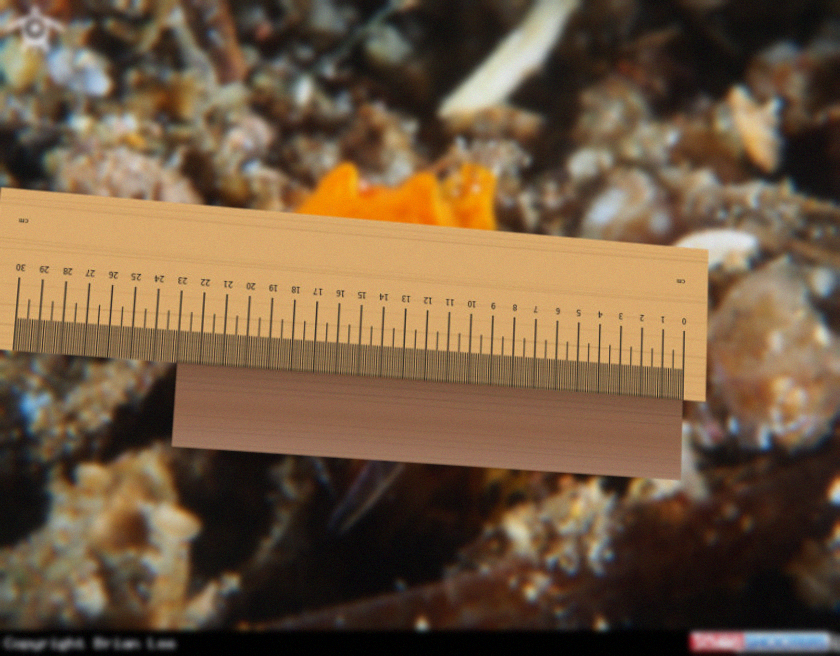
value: 23 (cm)
